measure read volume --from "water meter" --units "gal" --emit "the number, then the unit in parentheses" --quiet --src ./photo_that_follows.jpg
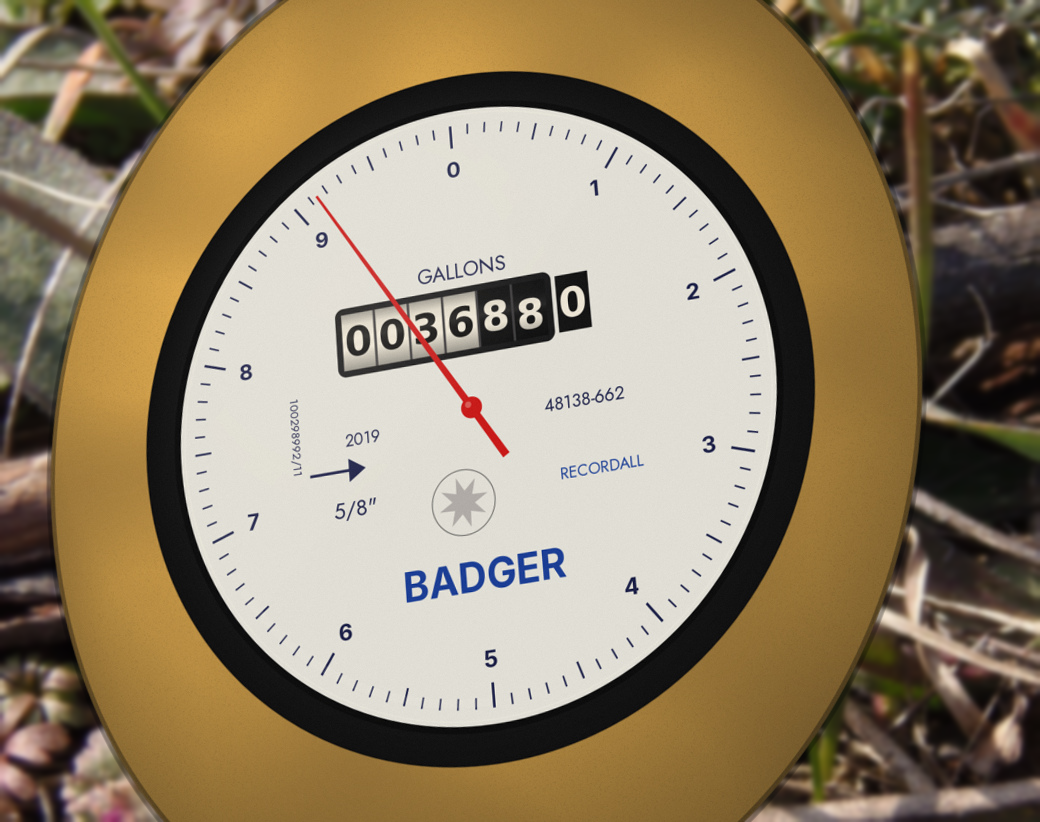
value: 36879.1 (gal)
